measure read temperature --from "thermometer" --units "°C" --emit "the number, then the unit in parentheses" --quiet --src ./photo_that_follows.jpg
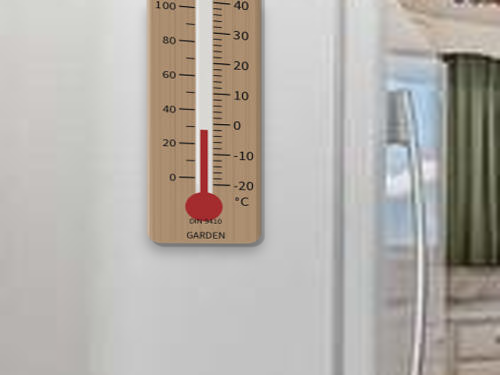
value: -2 (°C)
